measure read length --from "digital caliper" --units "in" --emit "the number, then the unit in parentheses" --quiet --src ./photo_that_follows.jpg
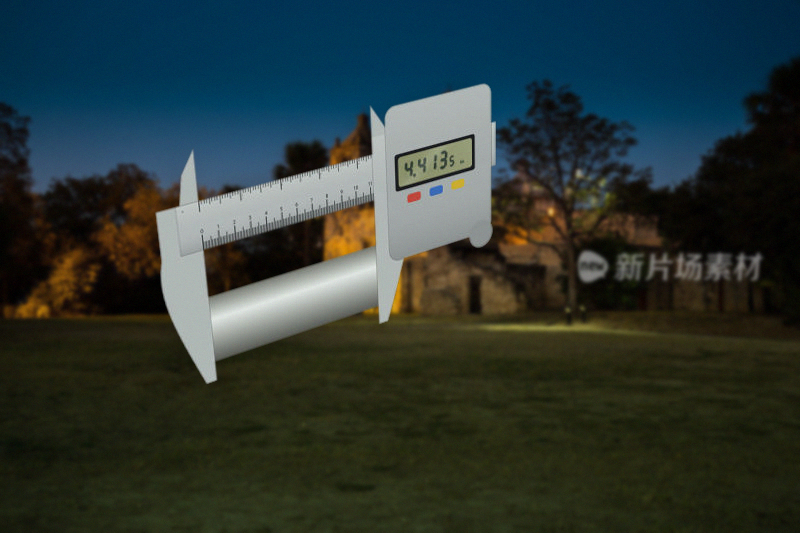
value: 4.4135 (in)
